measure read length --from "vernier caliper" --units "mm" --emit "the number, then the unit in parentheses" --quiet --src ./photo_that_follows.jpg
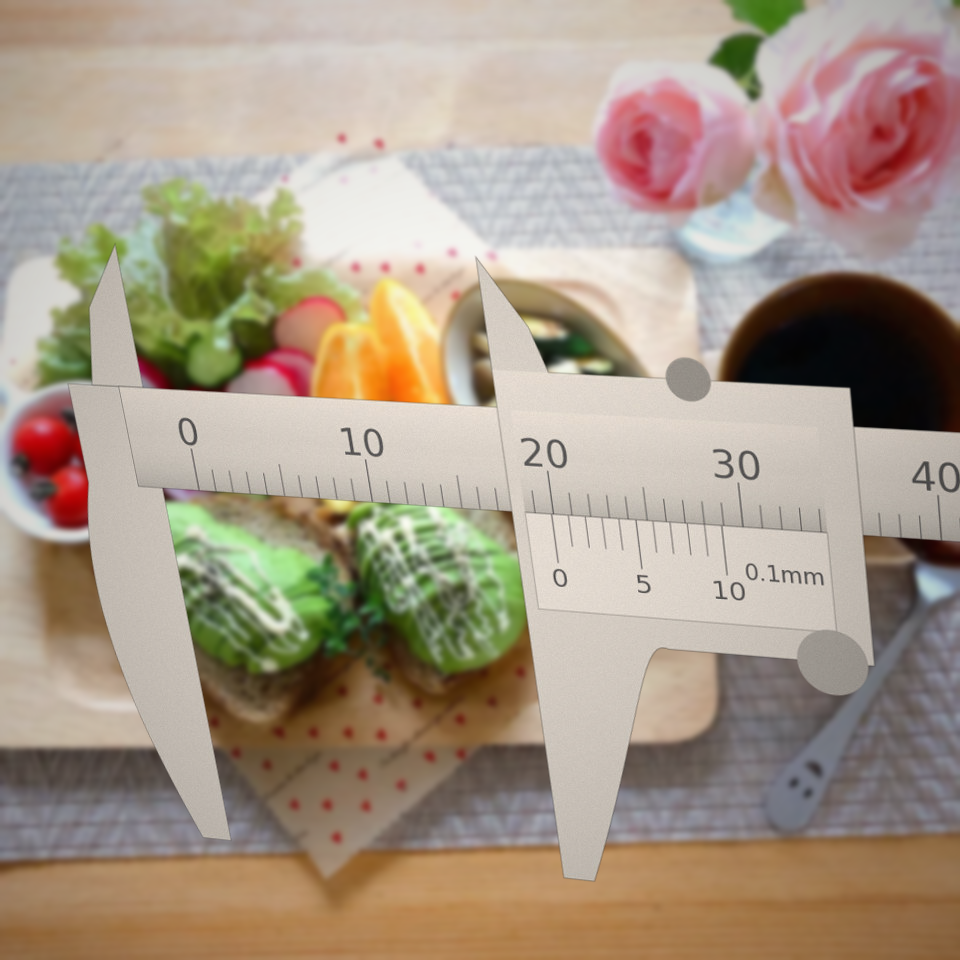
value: 19.9 (mm)
